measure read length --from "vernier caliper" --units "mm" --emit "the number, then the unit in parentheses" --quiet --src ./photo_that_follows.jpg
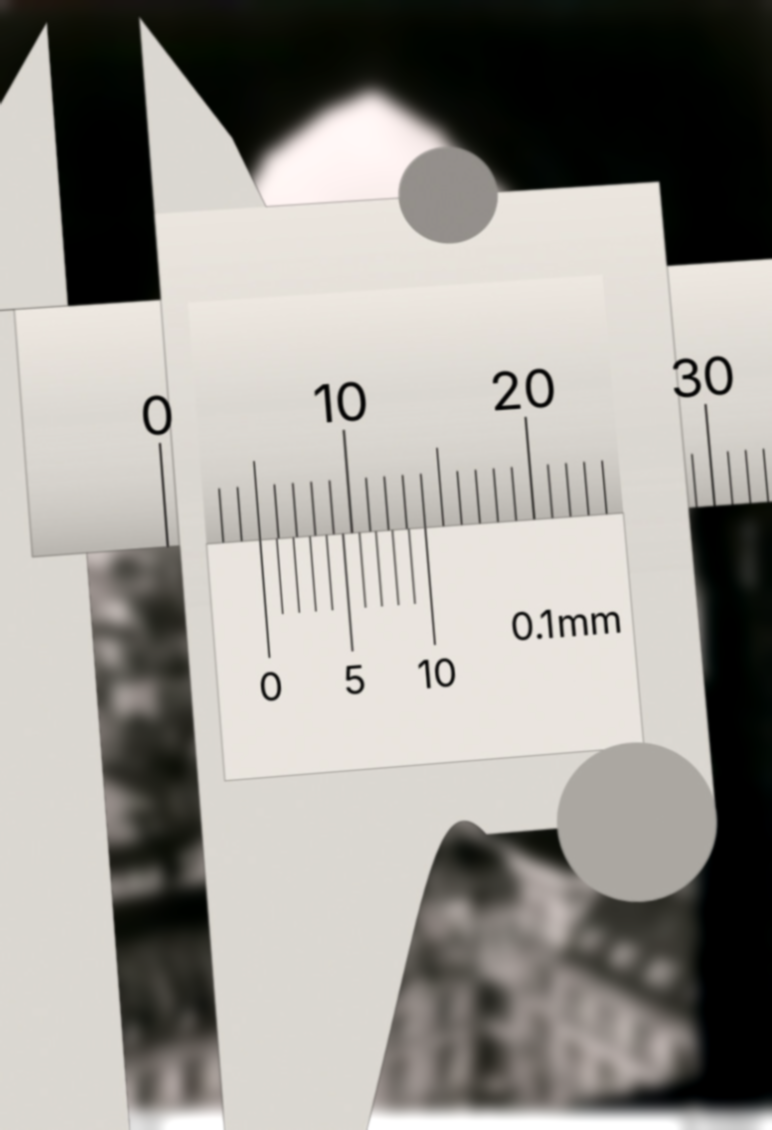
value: 5.0 (mm)
